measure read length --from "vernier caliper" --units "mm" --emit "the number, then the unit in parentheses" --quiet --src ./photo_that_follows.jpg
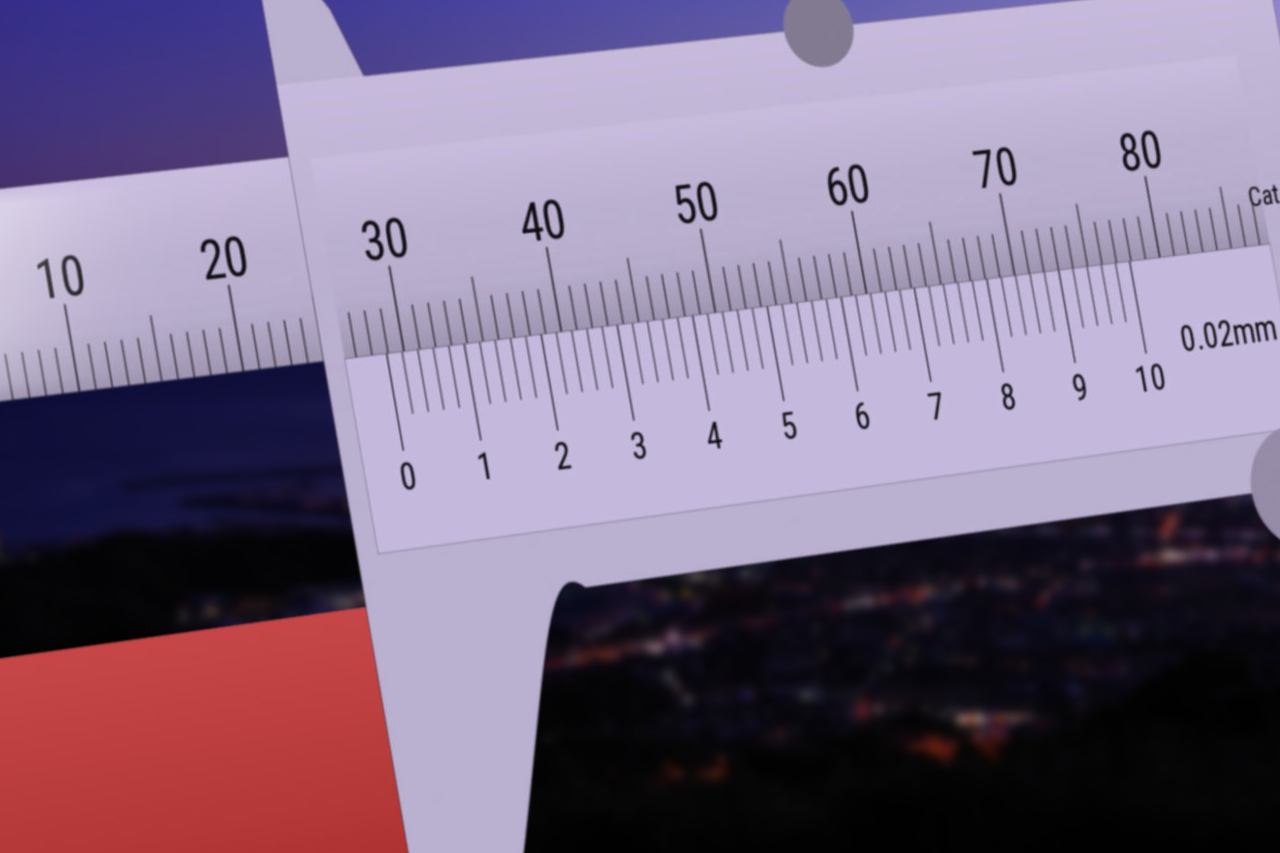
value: 28.9 (mm)
